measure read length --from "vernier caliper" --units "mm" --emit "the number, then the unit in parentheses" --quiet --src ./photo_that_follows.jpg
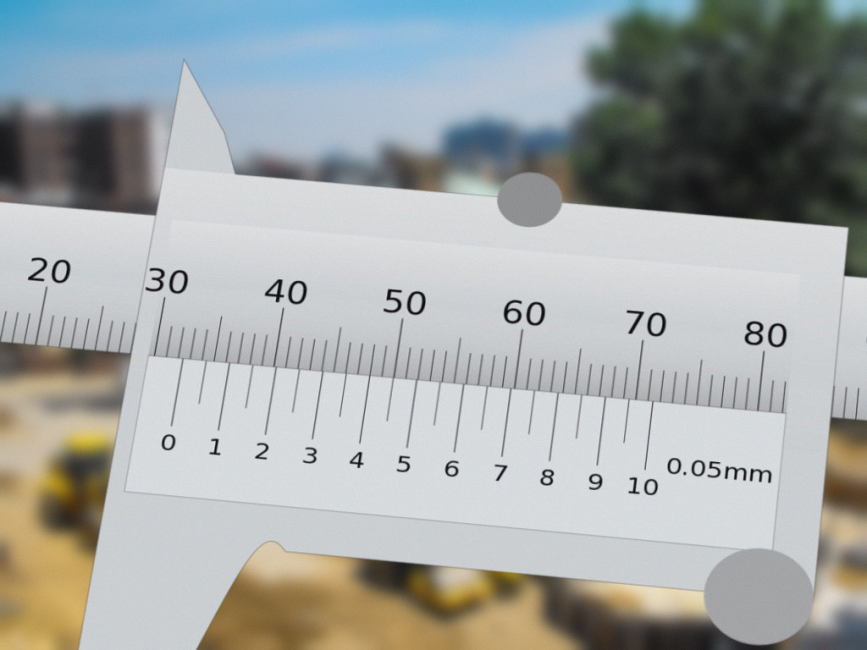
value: 32.4 (mm)
